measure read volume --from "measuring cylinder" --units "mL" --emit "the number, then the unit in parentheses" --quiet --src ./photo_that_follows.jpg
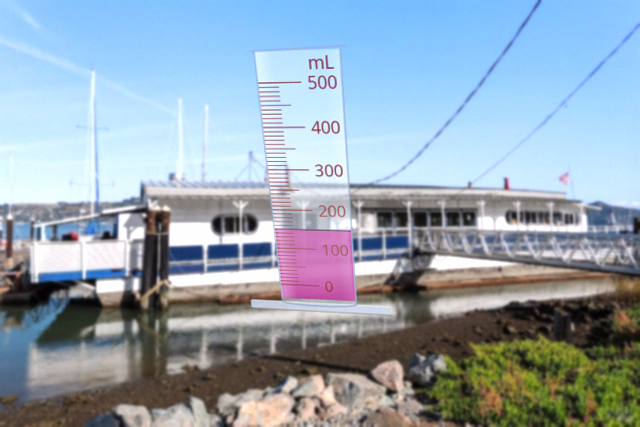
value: 150 (mL)
